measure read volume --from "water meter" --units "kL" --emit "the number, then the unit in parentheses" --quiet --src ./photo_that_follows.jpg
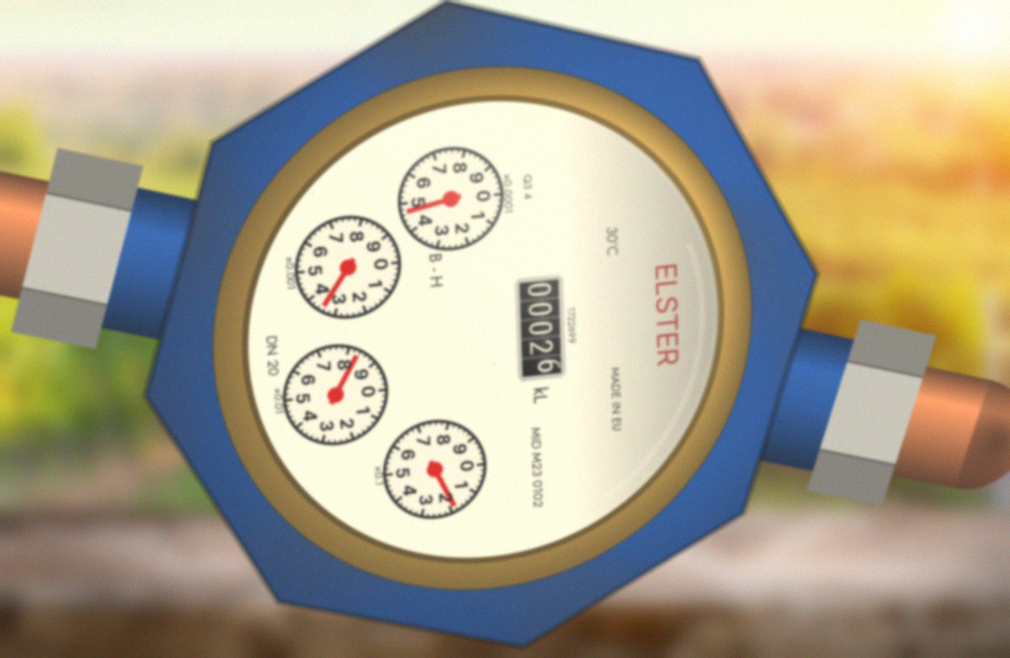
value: 26.1834 (kL)
